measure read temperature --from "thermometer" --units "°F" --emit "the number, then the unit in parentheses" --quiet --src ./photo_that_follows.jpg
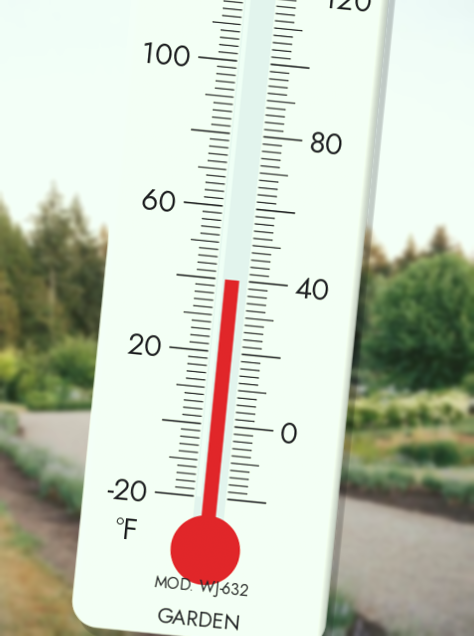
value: 40 (°F)
